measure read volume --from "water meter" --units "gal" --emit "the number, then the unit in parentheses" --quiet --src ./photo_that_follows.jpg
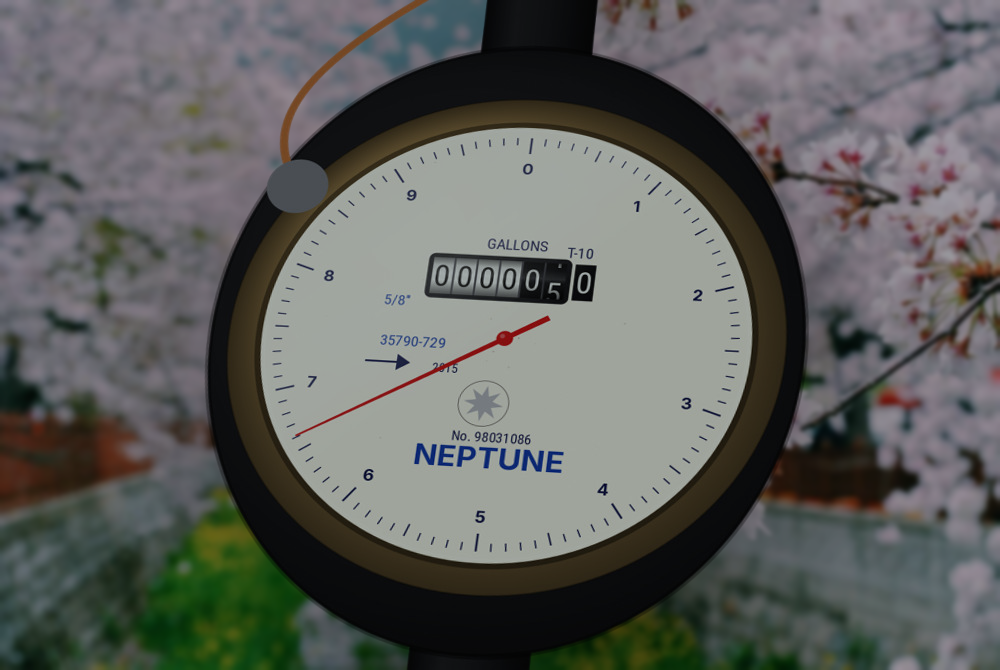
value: 46.6 (gal)
